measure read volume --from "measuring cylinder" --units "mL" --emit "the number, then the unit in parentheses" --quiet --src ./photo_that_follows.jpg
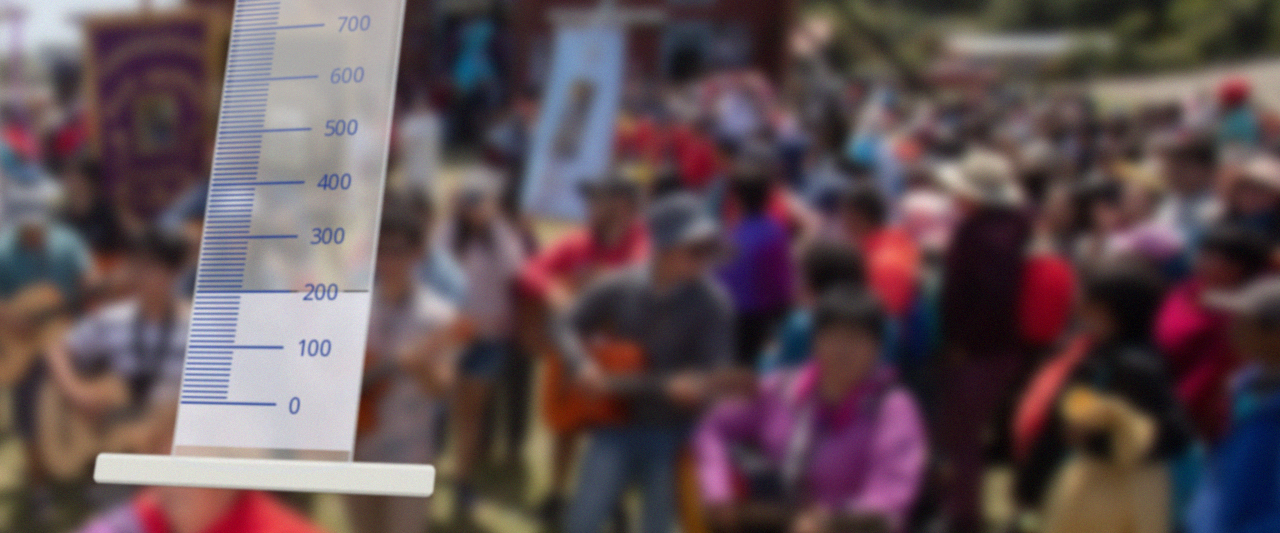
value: 200 (mL)
